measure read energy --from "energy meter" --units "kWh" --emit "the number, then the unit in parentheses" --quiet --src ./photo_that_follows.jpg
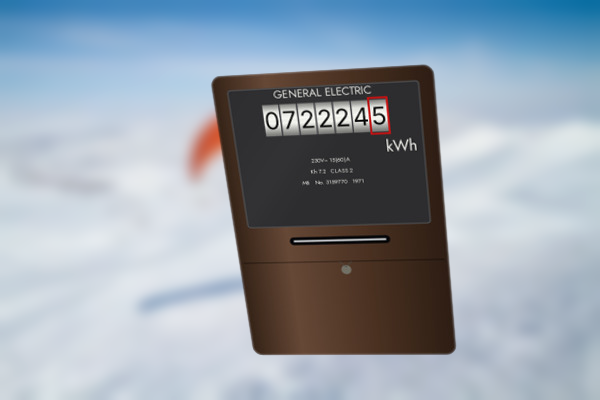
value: 72224.5 (kWh)
